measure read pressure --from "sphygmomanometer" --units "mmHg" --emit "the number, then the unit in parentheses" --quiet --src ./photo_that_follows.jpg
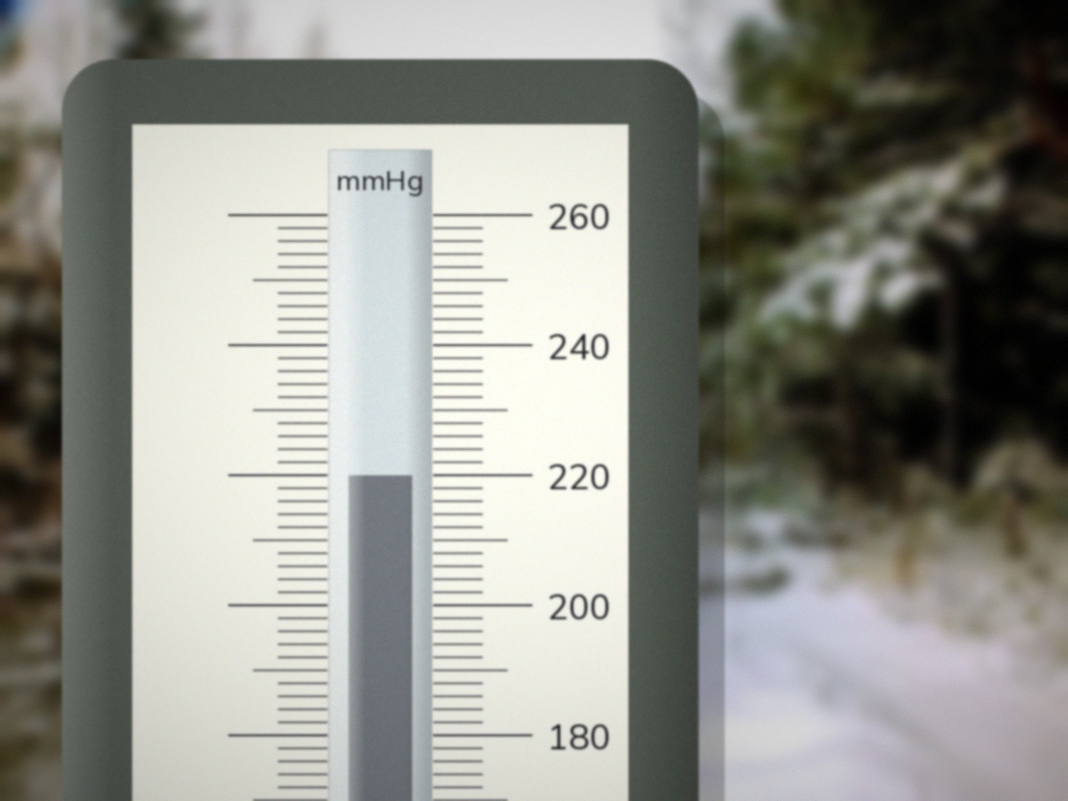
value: 220 (mmHg)
